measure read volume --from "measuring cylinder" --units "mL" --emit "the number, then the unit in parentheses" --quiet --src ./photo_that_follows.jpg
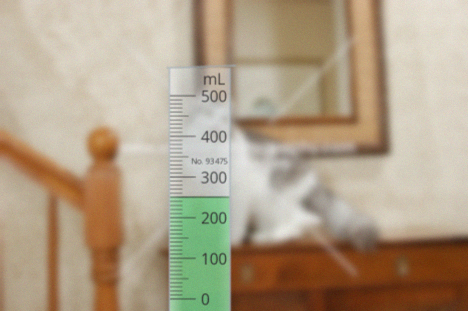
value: 250 (mL)
